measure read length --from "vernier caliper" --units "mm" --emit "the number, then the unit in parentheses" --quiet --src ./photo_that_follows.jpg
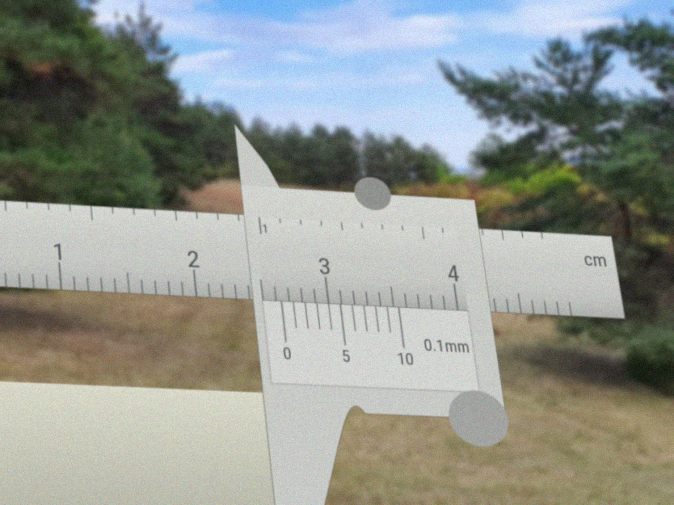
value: 26.4 (mm)
